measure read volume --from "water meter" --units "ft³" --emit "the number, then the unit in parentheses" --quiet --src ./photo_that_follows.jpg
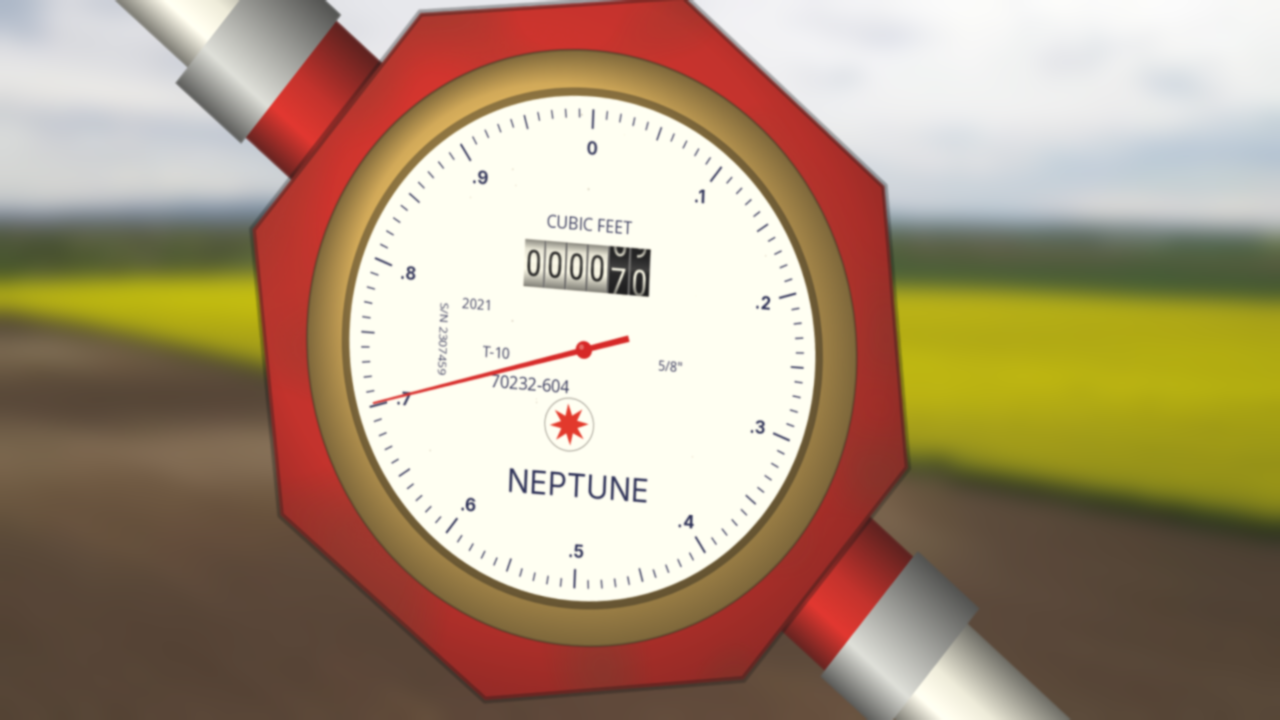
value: 69.70 (ft³)
